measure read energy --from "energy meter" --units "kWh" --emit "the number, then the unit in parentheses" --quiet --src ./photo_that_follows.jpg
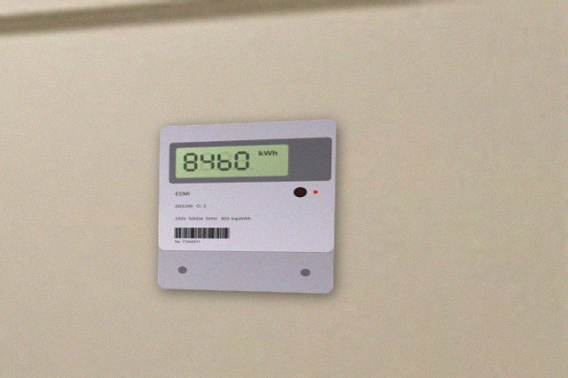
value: 8460 (kWh)
